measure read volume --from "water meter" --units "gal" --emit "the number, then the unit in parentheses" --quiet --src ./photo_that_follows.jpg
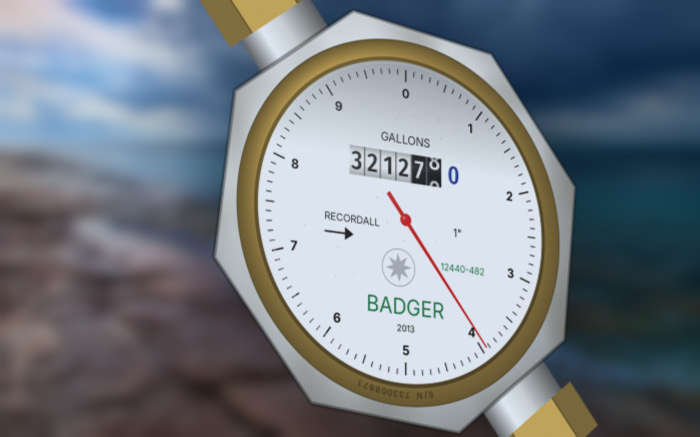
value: 3212783.9 (gal)
